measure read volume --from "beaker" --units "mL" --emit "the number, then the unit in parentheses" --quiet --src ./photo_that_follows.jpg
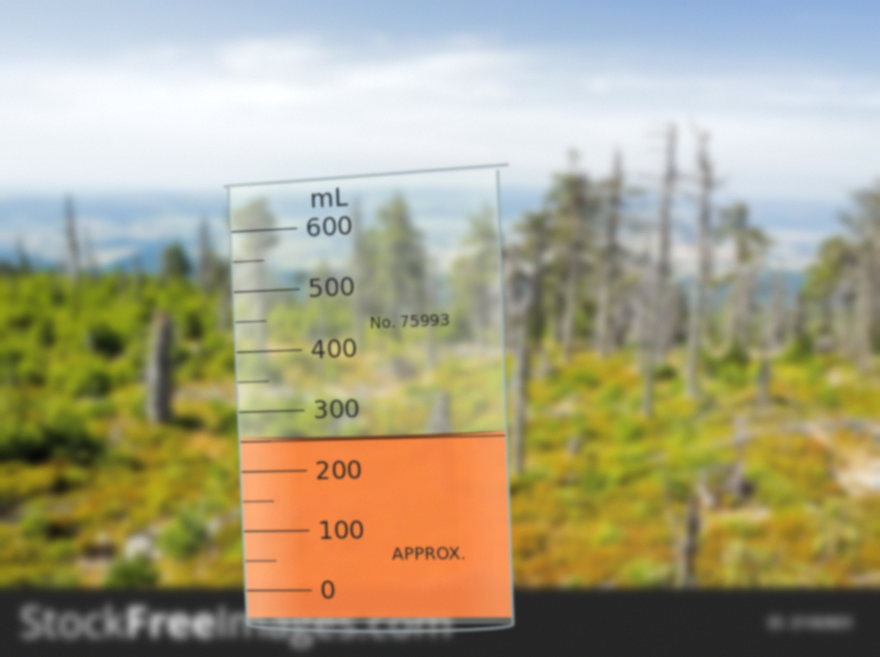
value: 250 (mL)
